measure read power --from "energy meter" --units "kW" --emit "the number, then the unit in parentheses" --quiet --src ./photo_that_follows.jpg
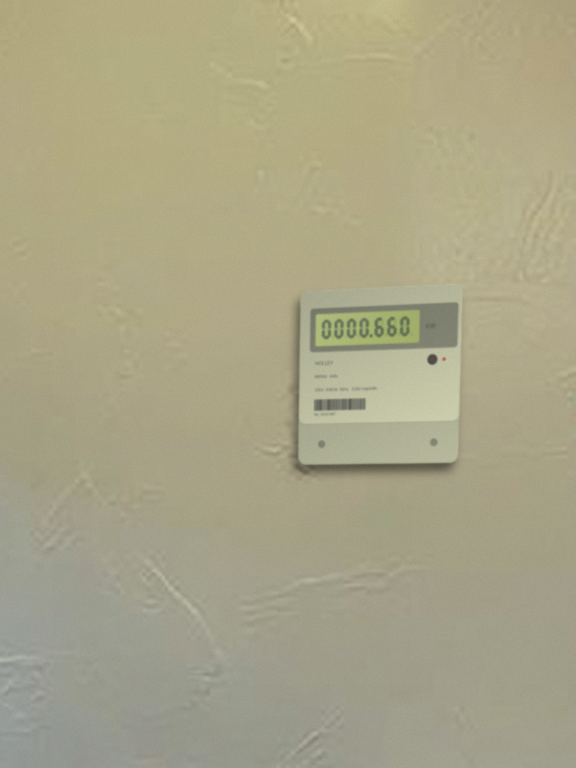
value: 0.660 (kW)
